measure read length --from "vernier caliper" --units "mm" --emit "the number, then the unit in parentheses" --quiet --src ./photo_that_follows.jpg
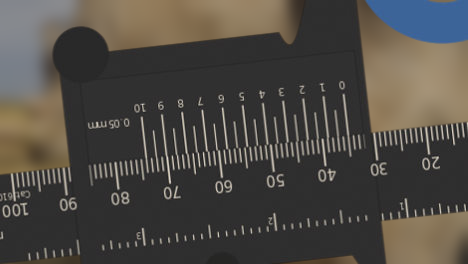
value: 35.0 (mm)
